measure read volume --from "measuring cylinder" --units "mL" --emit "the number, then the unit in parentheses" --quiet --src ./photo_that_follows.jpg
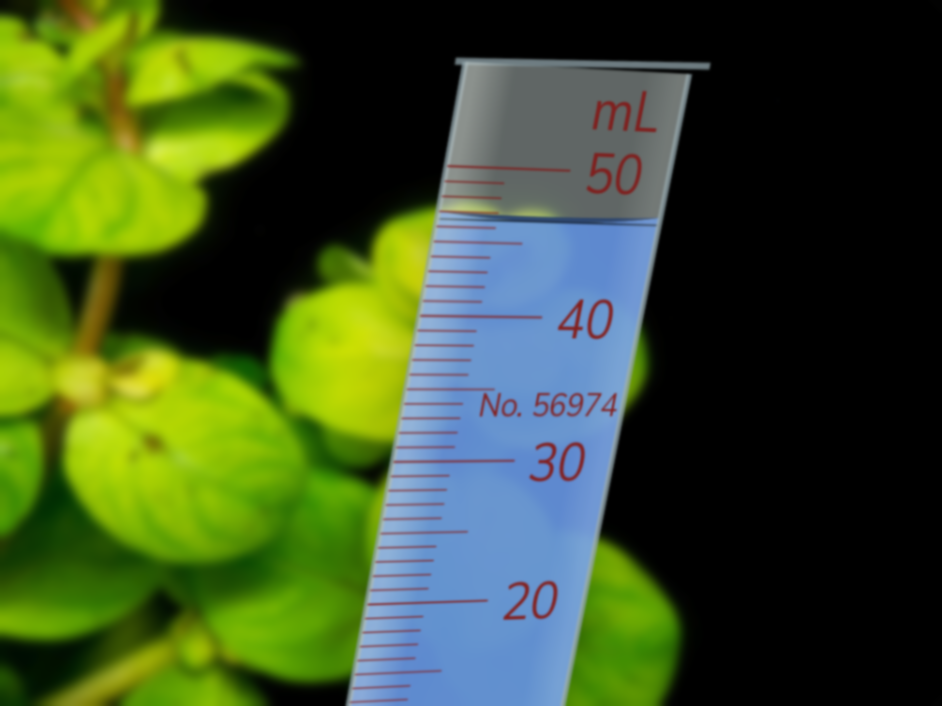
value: 46.5 (mL)
